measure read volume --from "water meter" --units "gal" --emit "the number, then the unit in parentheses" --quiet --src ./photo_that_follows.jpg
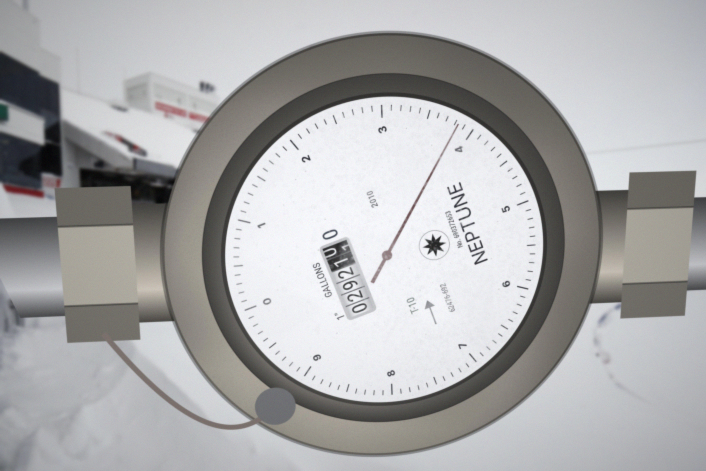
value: 292103.8 (gal)
